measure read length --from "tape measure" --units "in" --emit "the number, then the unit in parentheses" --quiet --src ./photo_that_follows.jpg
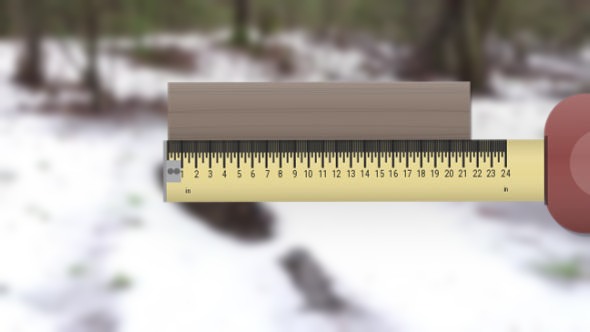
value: 21.5 (in)
